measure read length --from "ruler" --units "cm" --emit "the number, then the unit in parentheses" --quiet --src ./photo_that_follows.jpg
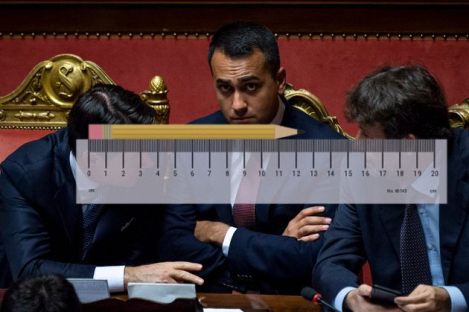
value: 12.5 (cm)
